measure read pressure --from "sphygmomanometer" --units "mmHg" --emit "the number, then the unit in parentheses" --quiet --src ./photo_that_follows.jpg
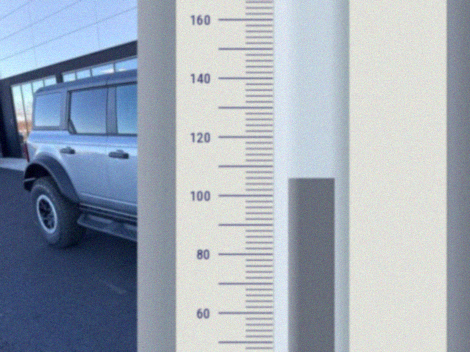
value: 106 (mmHg)
